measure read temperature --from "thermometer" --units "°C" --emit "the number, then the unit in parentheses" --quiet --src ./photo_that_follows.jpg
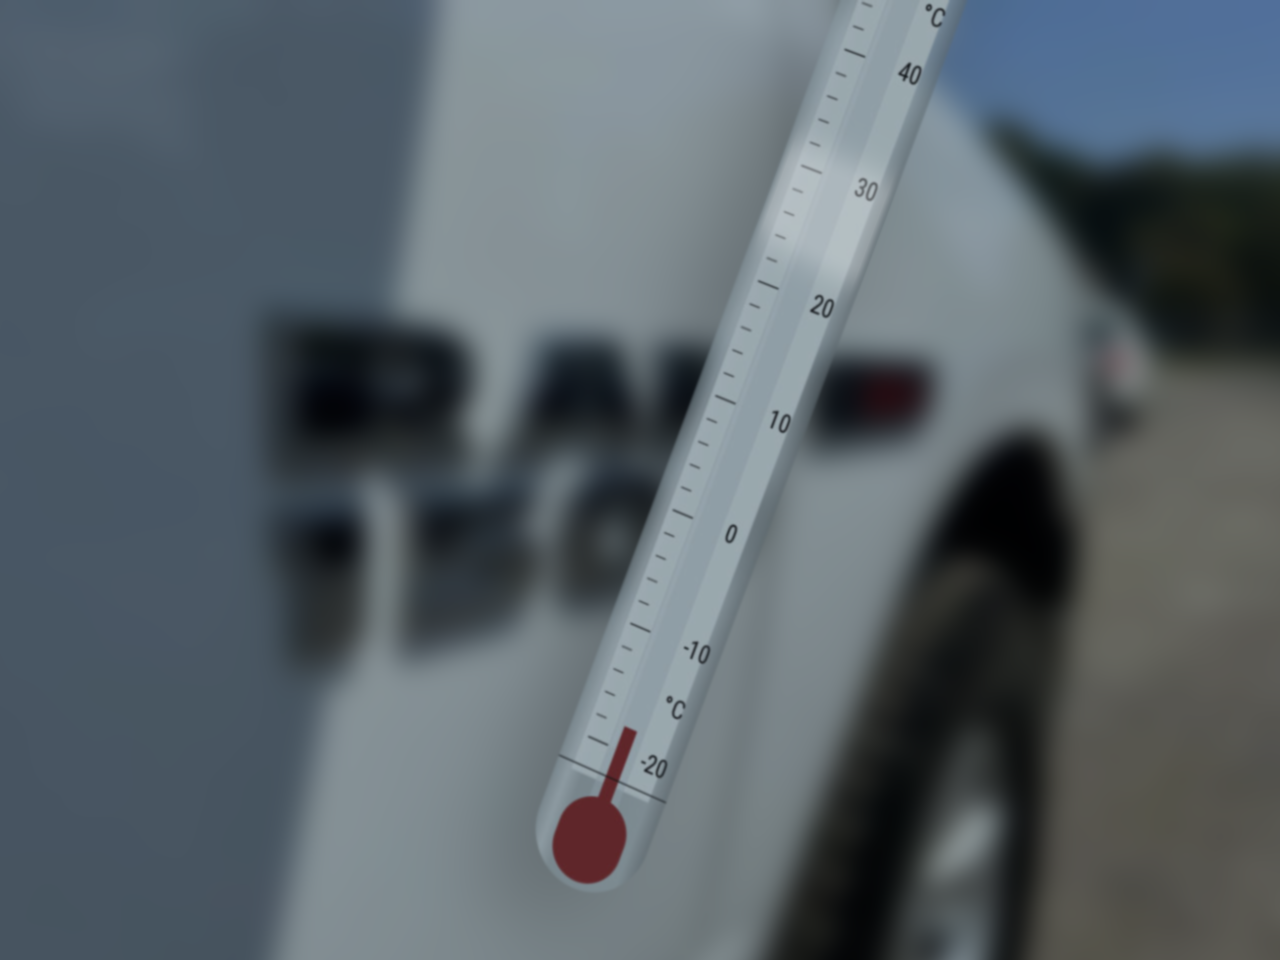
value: -18 (°C)
